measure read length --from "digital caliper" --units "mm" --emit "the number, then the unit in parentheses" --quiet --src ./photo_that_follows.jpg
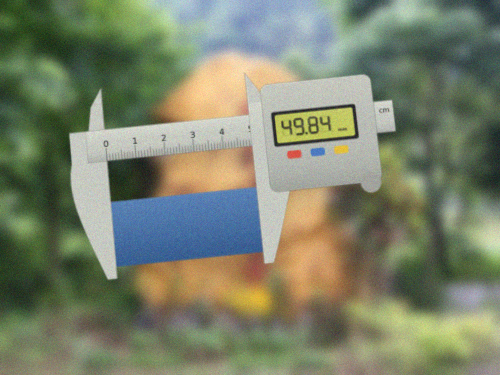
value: 49.84 (mm)
